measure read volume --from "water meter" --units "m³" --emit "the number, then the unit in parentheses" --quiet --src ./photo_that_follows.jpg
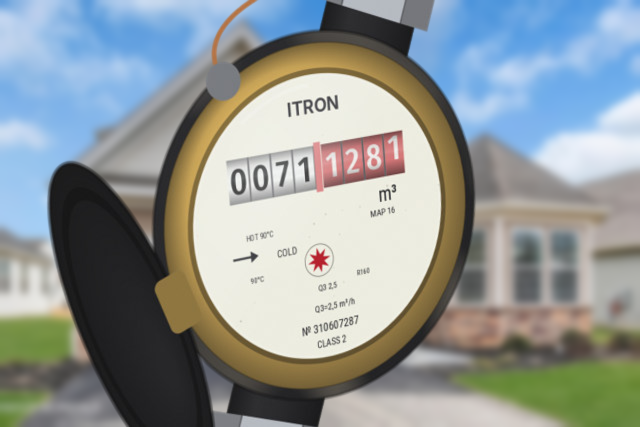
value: 71.1281 (m³)
